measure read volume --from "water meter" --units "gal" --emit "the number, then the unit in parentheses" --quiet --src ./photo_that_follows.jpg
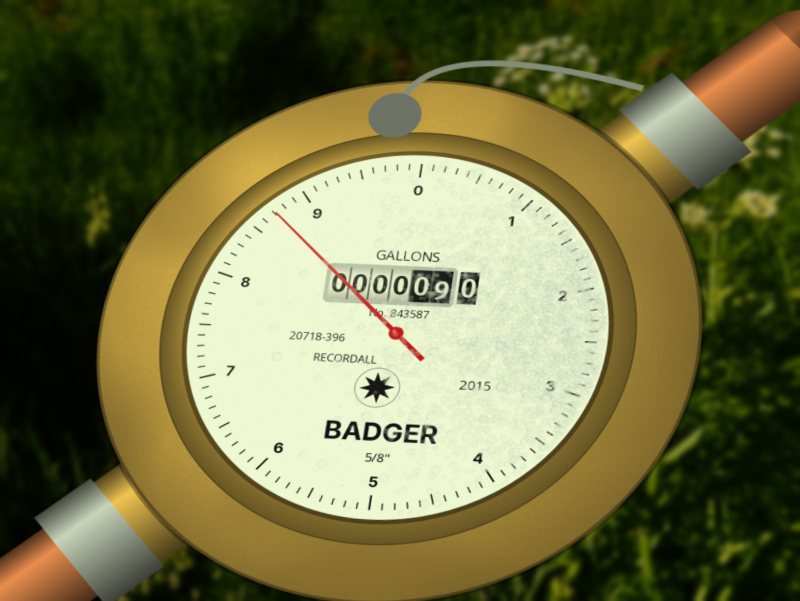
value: 88.7 (gal)
